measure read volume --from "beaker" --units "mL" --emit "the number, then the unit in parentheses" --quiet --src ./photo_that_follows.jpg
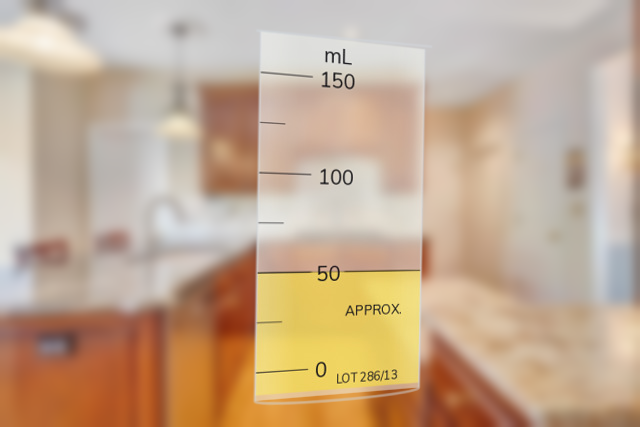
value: 50 (mL)
